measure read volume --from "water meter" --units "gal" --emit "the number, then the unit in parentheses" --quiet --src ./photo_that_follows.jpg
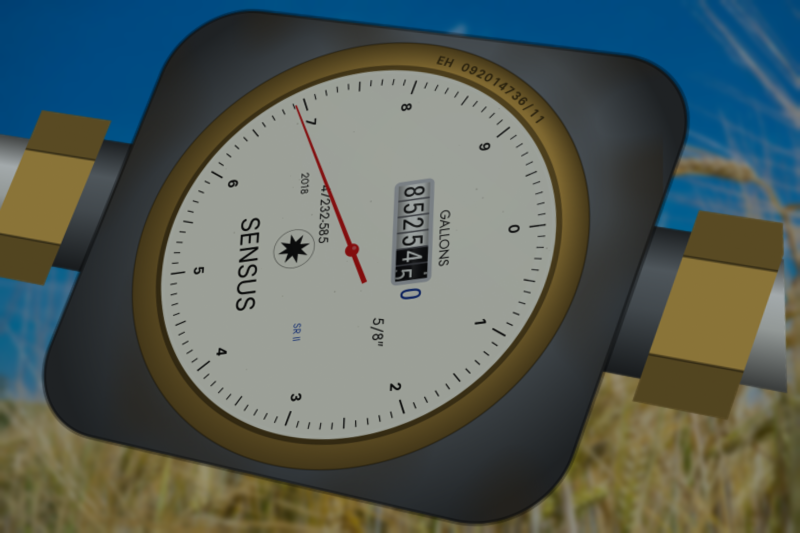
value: 8525446.9 (gal)
